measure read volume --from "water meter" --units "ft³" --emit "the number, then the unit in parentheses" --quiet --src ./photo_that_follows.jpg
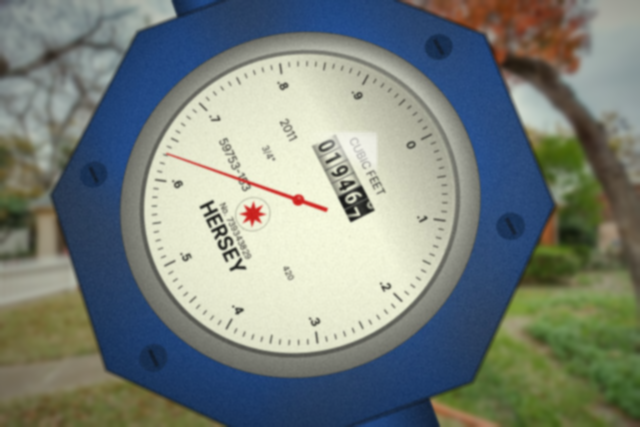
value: 19466.63 (ft³)
